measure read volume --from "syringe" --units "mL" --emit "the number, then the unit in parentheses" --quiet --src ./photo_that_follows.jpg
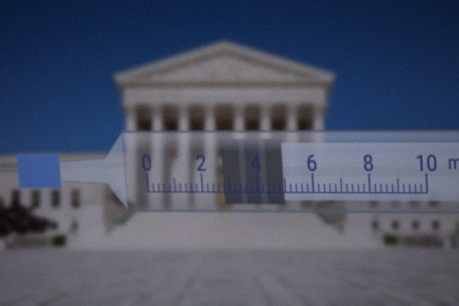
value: 2.8 (mL)
